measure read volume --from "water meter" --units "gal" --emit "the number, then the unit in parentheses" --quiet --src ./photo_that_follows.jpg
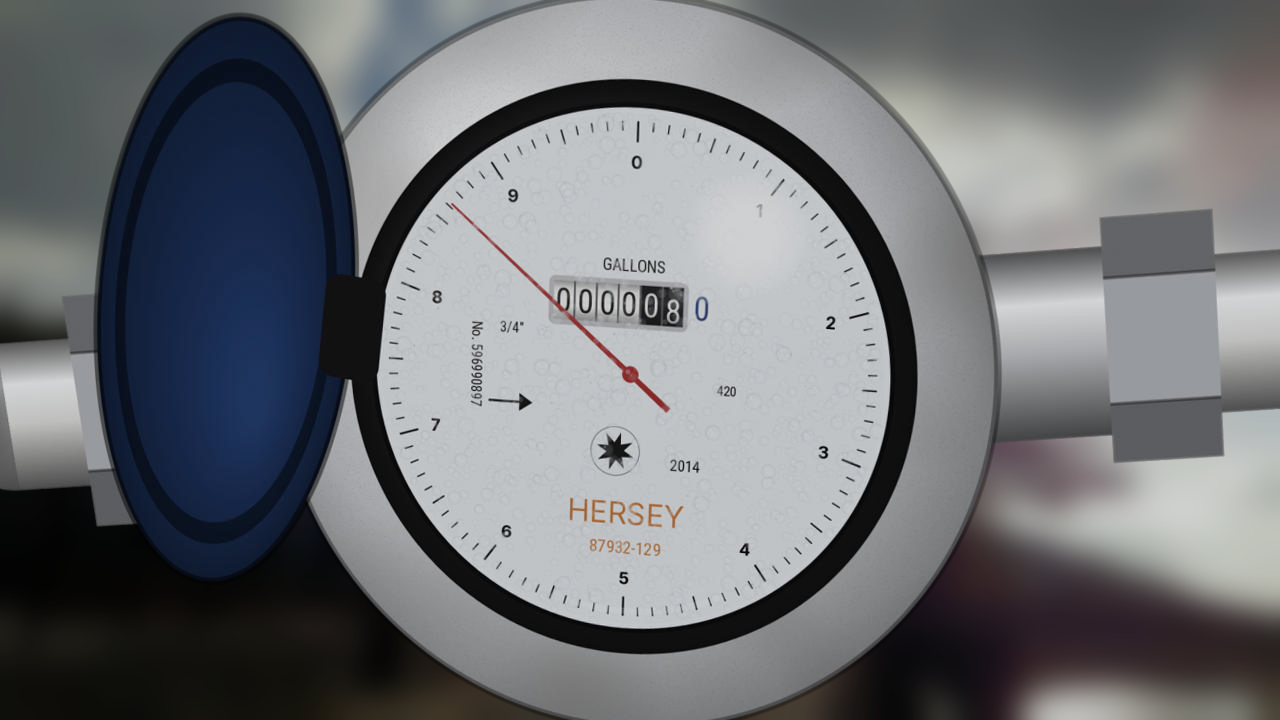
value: 78.6 (gal)
